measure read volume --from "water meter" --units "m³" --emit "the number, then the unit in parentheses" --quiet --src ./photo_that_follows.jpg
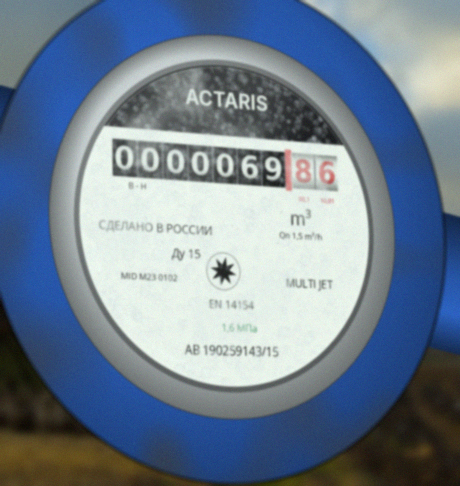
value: 69.86 (m³)
